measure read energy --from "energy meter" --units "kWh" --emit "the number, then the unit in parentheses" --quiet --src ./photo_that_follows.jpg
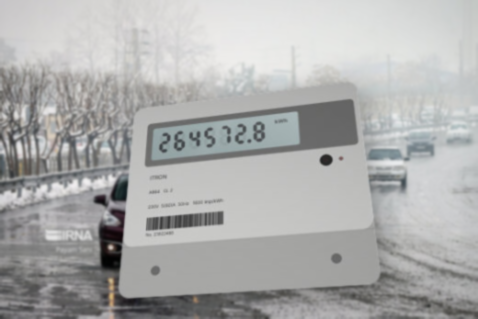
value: 264572.8 (kWh)
